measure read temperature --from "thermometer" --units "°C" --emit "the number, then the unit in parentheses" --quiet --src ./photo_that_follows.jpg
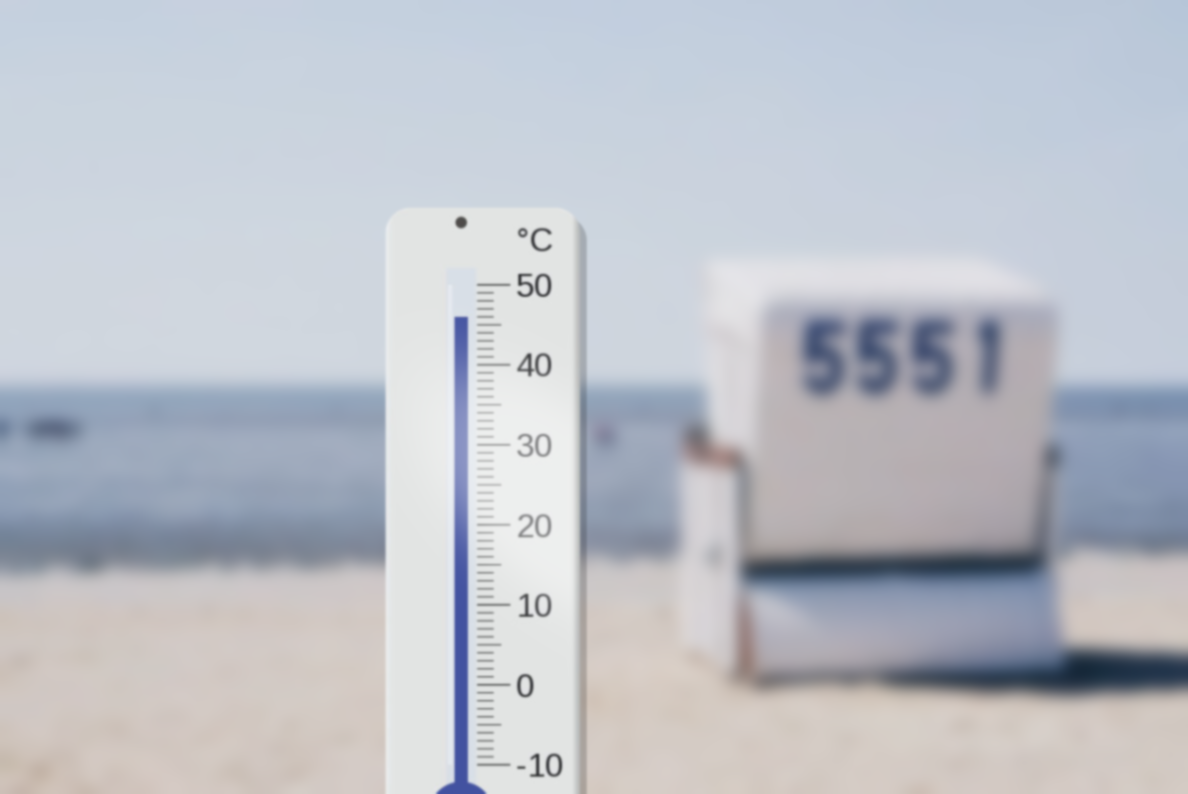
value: 46 (°C)
